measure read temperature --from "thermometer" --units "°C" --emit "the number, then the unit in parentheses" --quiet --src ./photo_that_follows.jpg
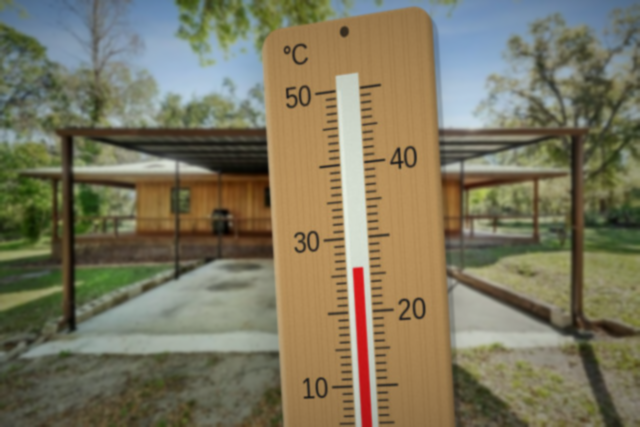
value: 26 (°C)
